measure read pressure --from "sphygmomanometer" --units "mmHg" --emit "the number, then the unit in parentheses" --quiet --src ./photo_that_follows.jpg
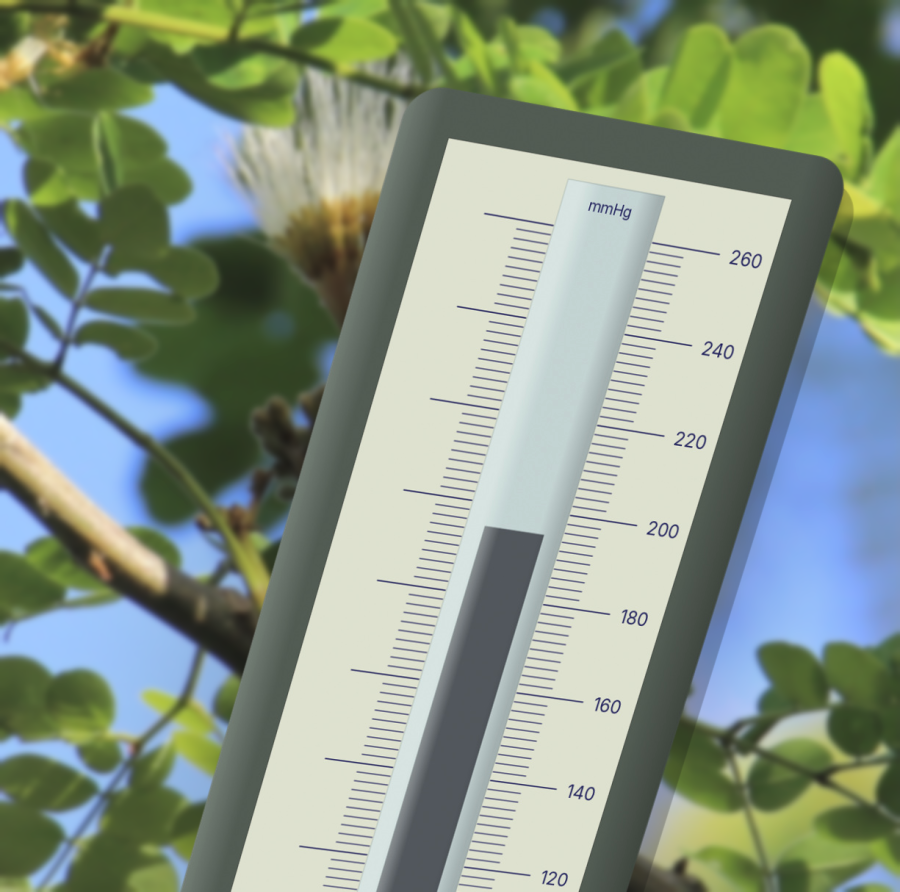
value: 195 (mmHg)
